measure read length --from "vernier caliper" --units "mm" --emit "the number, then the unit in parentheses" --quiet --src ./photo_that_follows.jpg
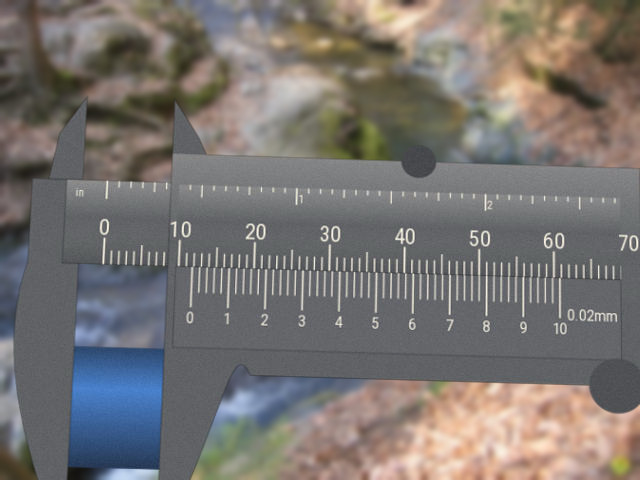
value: 11.8 (mm)
